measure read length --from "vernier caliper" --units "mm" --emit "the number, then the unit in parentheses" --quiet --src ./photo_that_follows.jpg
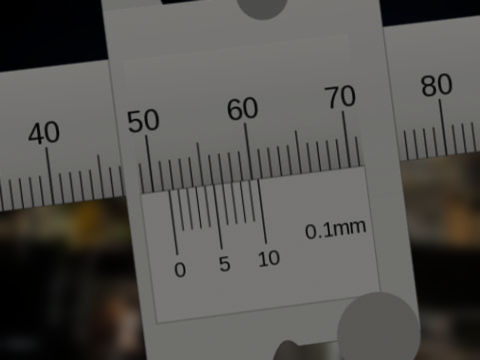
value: 51.6 (mm)
